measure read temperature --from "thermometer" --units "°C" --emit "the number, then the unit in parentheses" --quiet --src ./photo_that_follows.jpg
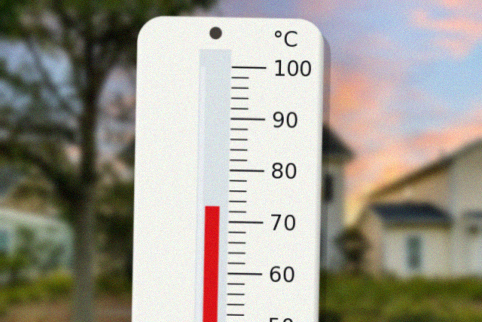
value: 73 (°C)
